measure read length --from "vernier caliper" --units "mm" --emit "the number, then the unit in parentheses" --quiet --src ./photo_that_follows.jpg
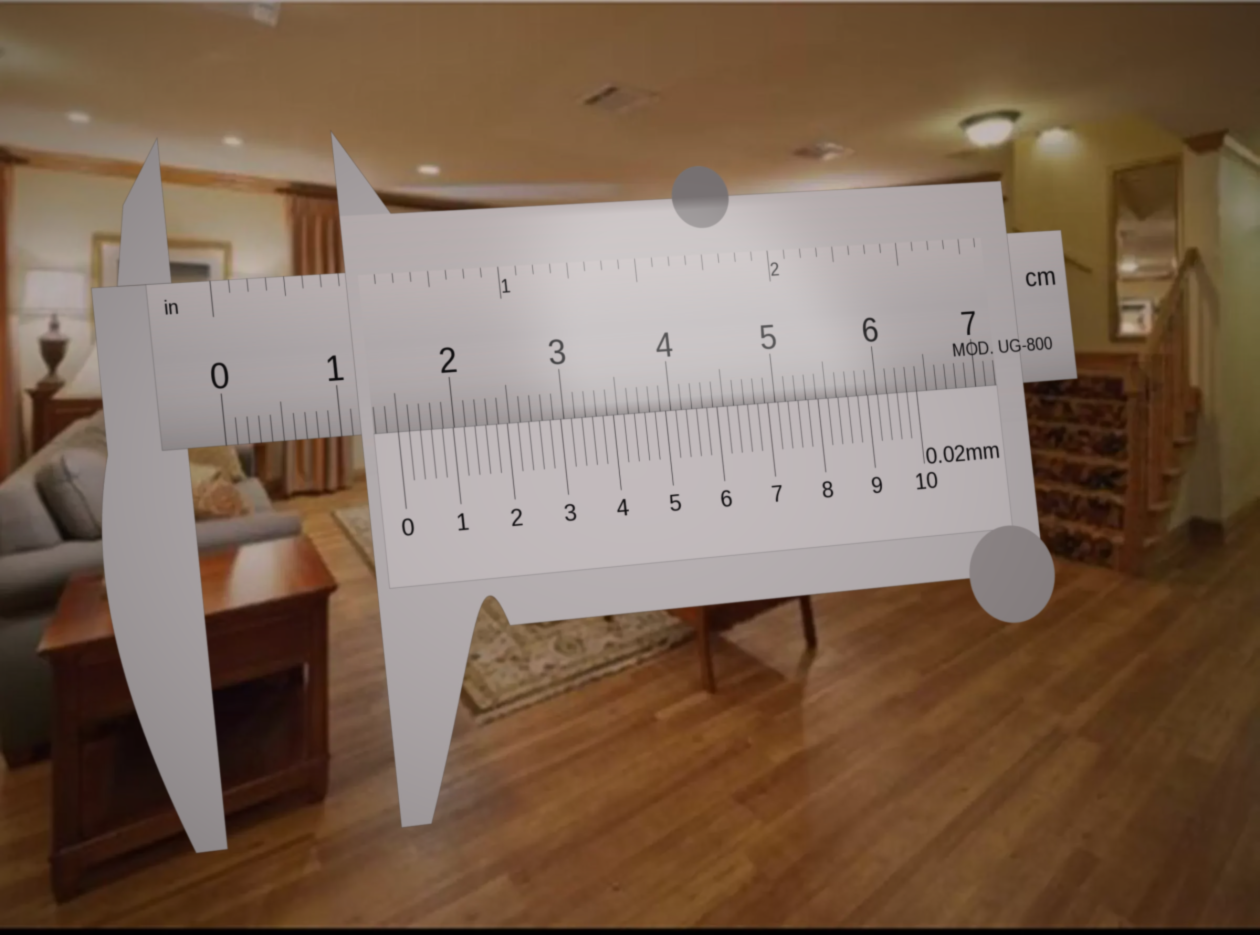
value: 15.0 (mm)
